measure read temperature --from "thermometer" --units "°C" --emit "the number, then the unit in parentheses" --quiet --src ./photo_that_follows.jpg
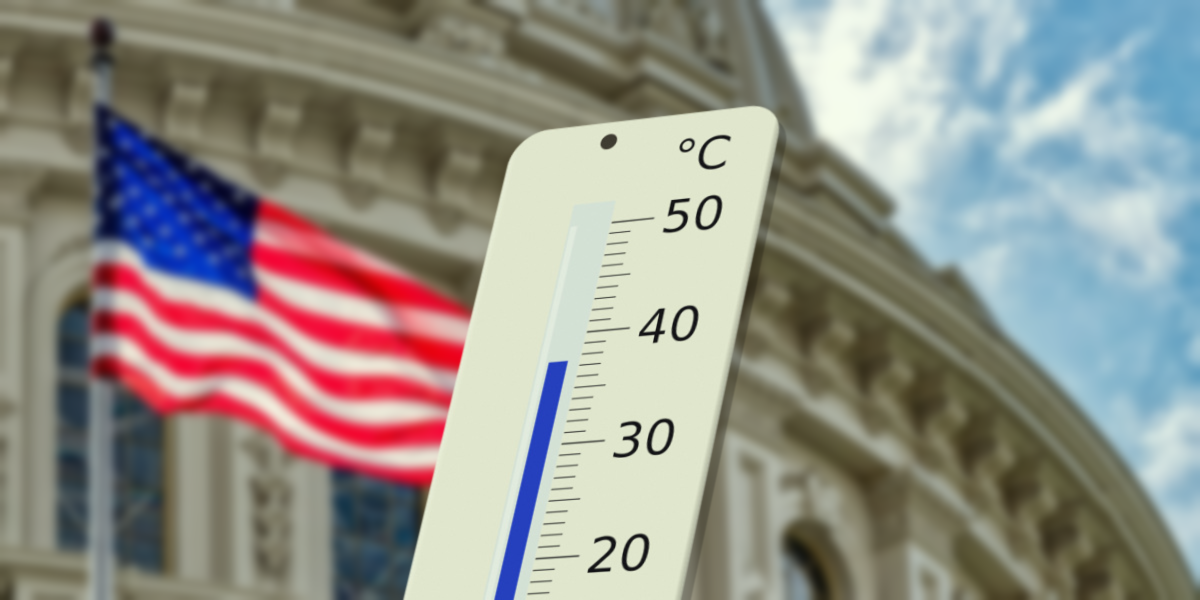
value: 37.5 (°C)
